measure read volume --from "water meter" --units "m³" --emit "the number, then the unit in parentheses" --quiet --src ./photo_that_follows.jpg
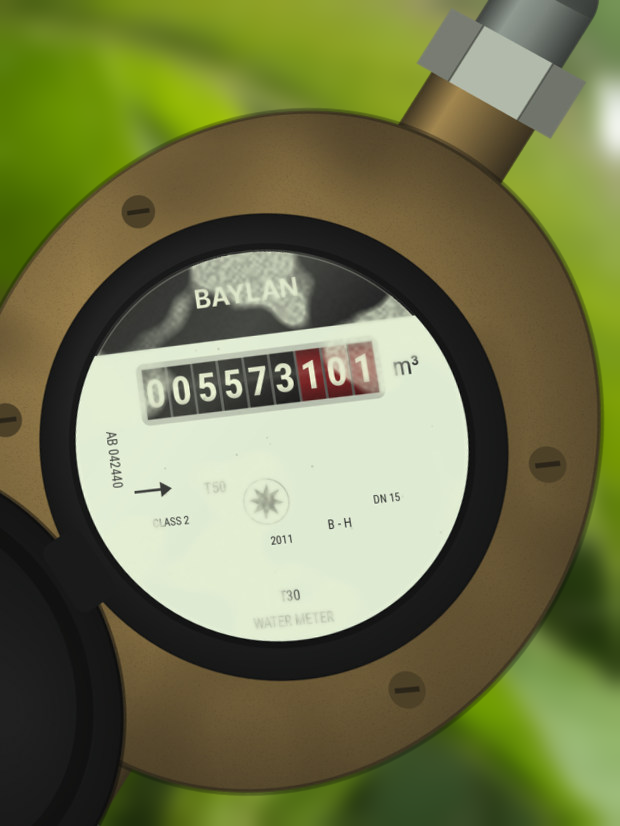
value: 5573.101 (m³)
